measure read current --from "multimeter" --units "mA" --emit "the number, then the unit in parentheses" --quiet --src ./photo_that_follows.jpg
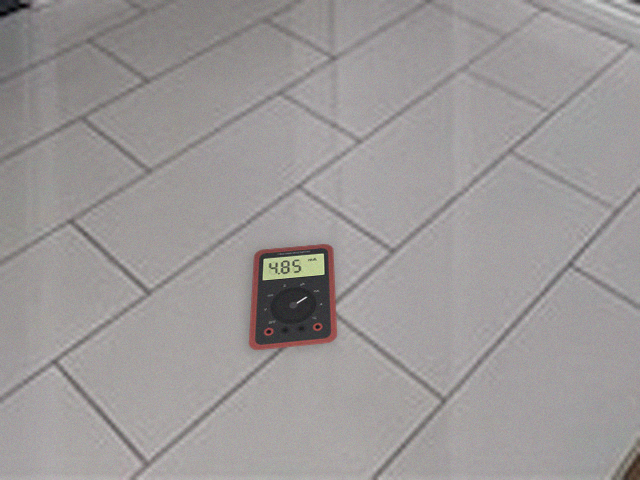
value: 4.85 (mA)
